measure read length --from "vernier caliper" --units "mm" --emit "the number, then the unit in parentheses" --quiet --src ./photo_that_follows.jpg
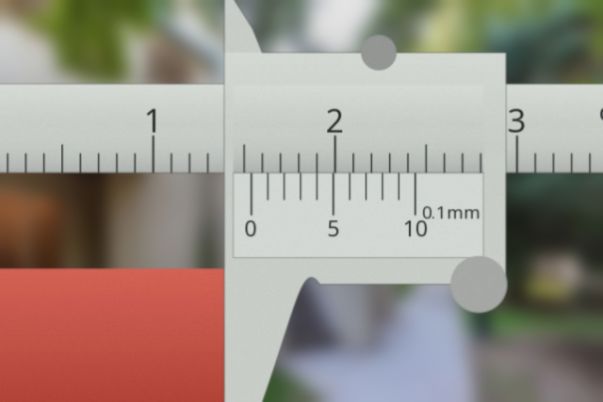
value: 15.4 (mm)
